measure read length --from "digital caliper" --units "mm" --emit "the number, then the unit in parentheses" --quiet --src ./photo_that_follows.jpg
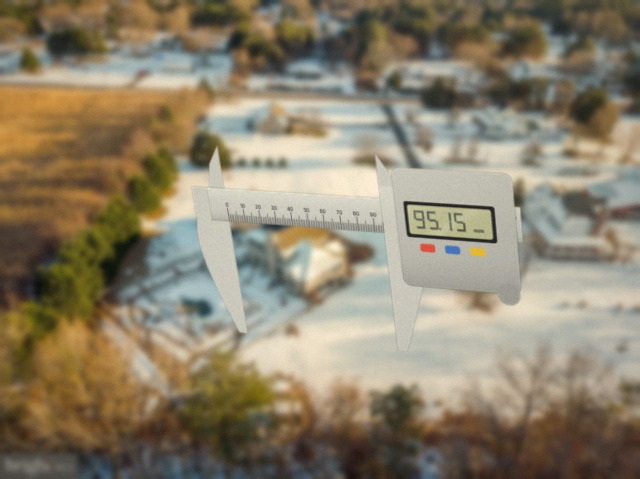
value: 95.15 (mm)
